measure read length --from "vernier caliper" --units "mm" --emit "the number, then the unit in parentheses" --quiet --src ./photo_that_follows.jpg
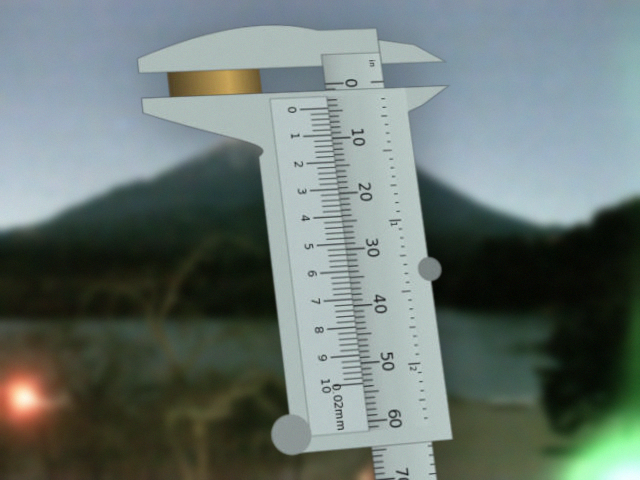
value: 4.5 (mm)
